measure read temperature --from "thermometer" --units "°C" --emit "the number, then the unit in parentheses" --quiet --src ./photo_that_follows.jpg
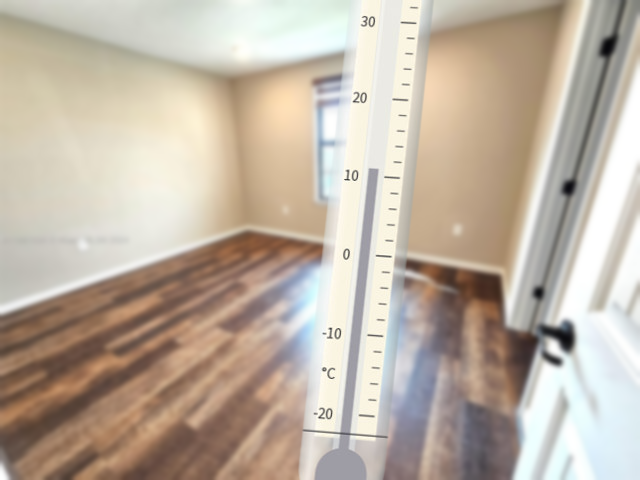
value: 11 (°C)
